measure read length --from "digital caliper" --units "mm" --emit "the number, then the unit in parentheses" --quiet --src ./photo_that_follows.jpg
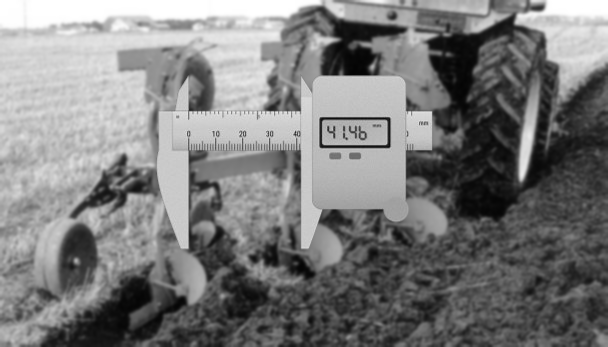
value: 41.46 (mm)
